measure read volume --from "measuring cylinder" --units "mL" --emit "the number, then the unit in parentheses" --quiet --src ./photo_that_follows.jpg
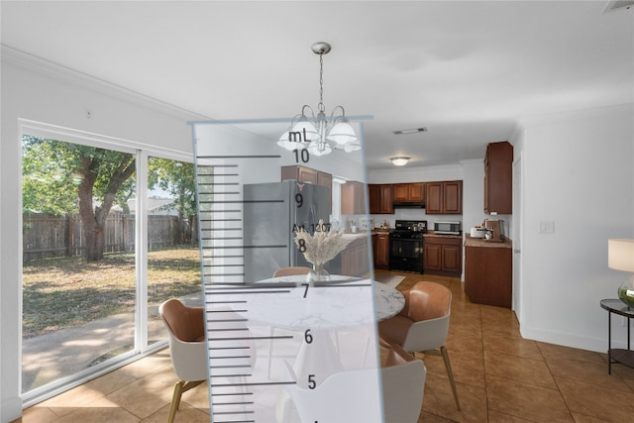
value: 7.1 (mL)
